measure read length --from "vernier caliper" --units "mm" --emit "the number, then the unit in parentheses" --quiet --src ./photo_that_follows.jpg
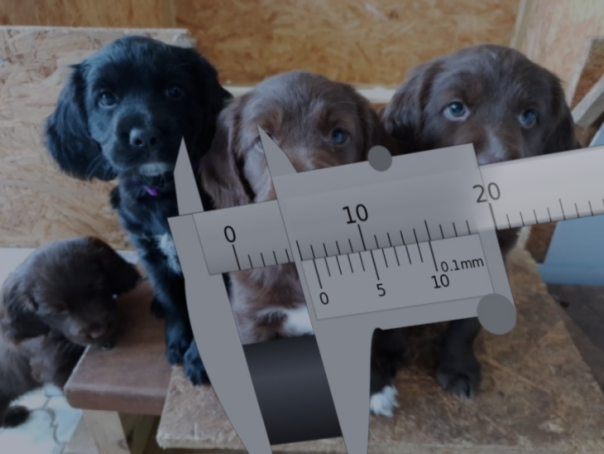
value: 5.9 (mm)
